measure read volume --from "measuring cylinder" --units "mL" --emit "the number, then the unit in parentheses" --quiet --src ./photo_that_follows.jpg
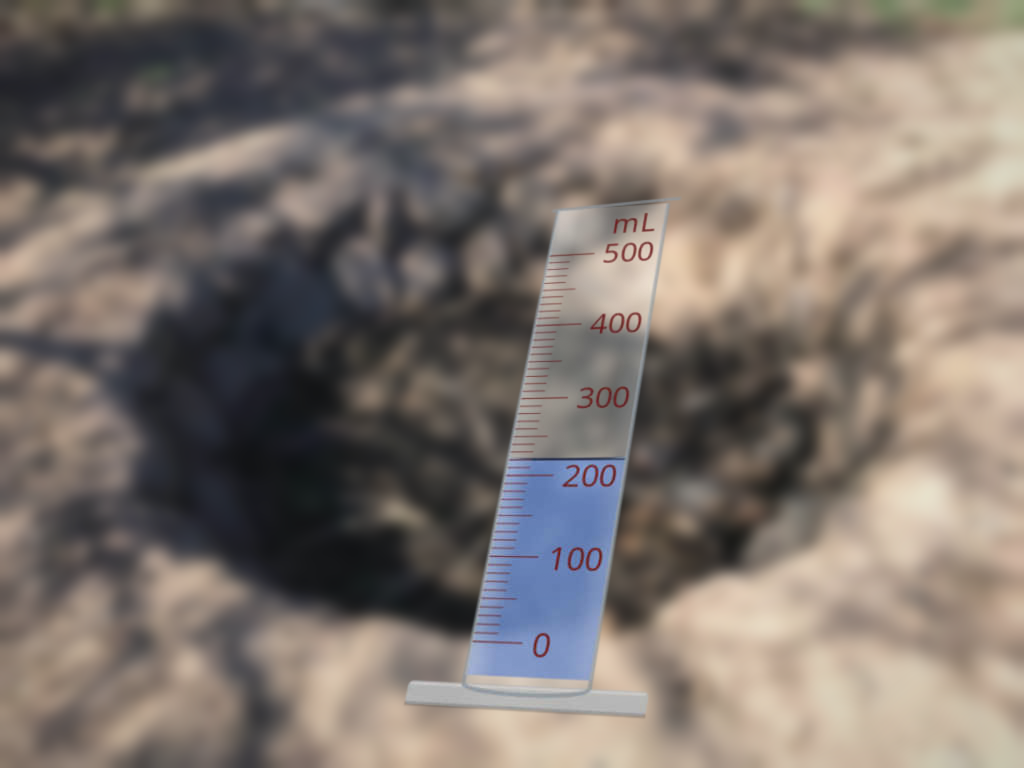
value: 220 (mL)
